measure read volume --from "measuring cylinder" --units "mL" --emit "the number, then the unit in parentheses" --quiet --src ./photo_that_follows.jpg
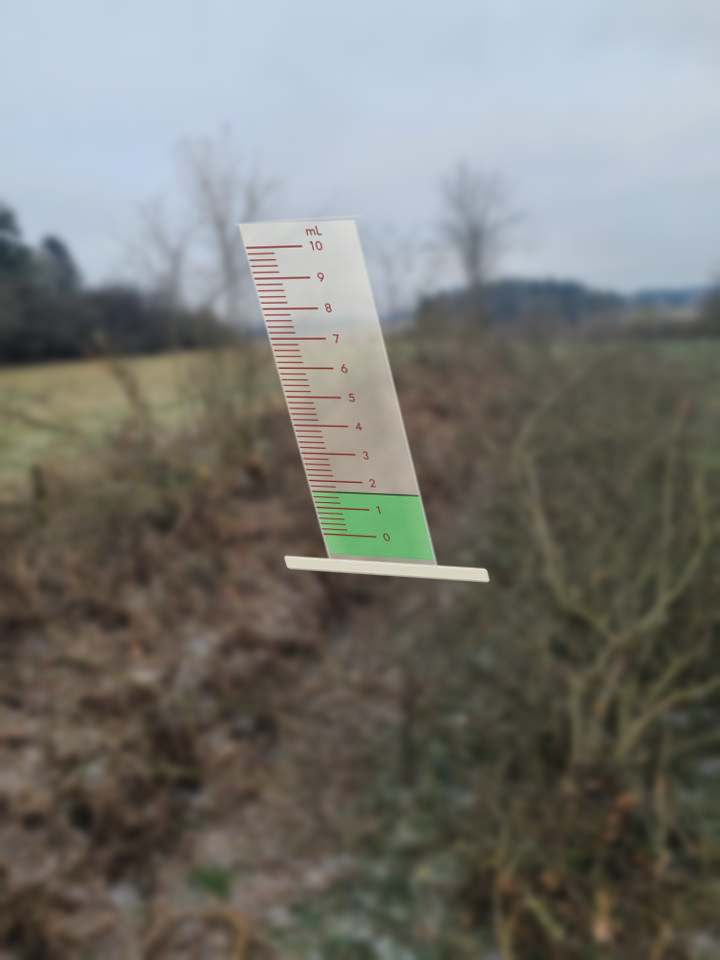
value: 1.6 (mL)
